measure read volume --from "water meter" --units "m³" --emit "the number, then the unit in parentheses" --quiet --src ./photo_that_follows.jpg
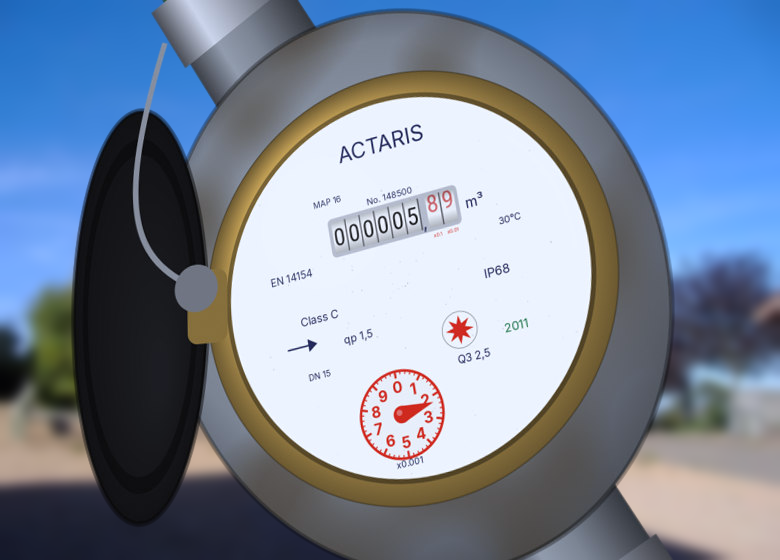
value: 5.892 (m³)
